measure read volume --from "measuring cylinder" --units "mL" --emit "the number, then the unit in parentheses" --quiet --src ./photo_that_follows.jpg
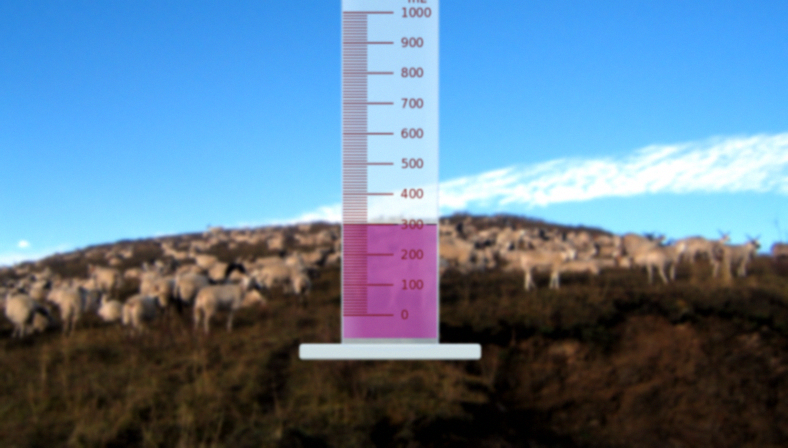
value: 300 (mL)
